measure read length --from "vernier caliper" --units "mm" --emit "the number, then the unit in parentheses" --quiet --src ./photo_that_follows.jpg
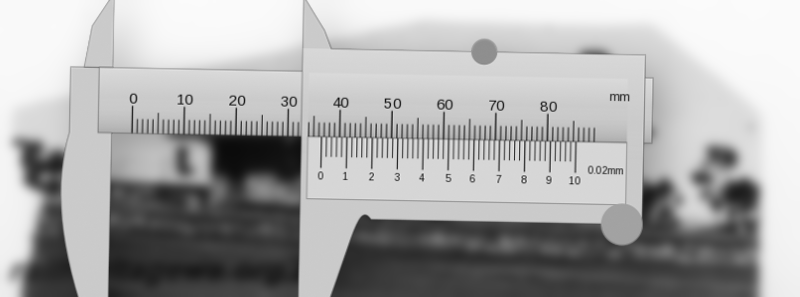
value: 36.5 (mm)
